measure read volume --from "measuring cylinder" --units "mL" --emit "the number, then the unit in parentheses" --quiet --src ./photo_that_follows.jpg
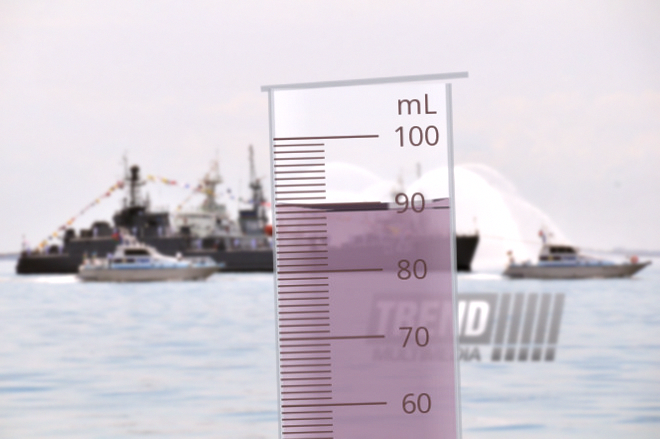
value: 89 (mL)
